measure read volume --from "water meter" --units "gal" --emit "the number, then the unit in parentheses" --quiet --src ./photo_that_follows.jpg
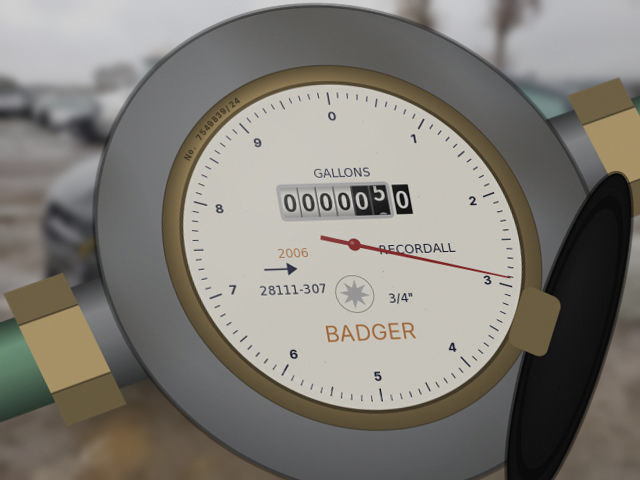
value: 52.9 (gal)
